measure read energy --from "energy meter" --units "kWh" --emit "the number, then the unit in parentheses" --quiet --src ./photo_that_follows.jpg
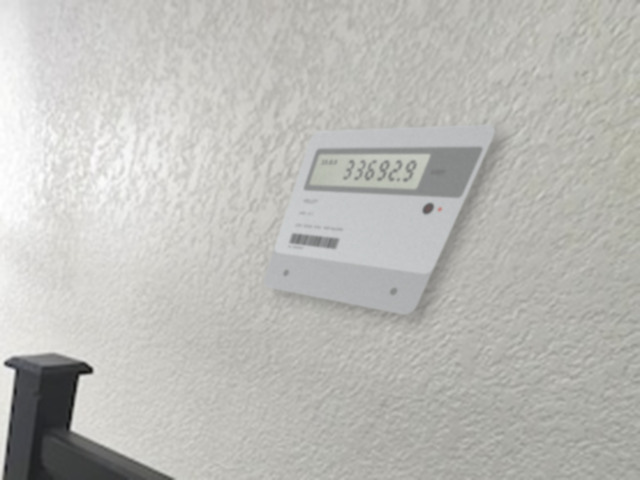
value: 33692.9 (kWh)
